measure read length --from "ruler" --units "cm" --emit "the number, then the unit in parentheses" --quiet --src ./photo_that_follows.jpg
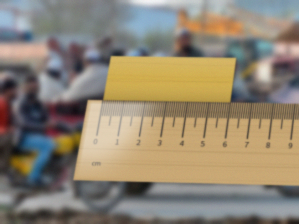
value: 6 (cm)
